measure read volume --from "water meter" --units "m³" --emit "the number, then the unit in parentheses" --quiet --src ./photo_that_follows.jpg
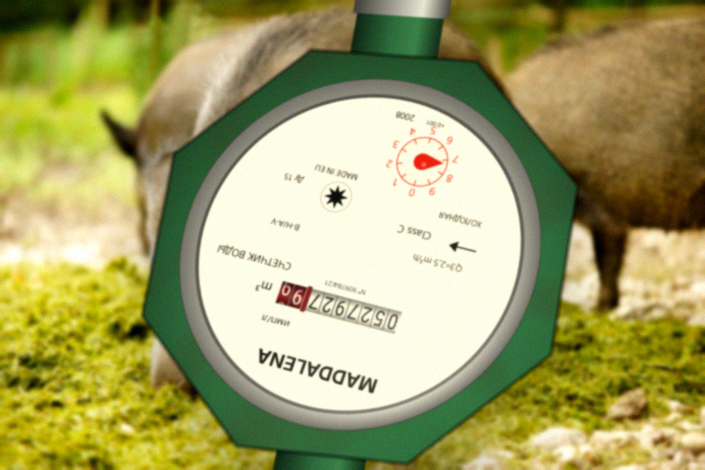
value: 527927.987 (m³)
